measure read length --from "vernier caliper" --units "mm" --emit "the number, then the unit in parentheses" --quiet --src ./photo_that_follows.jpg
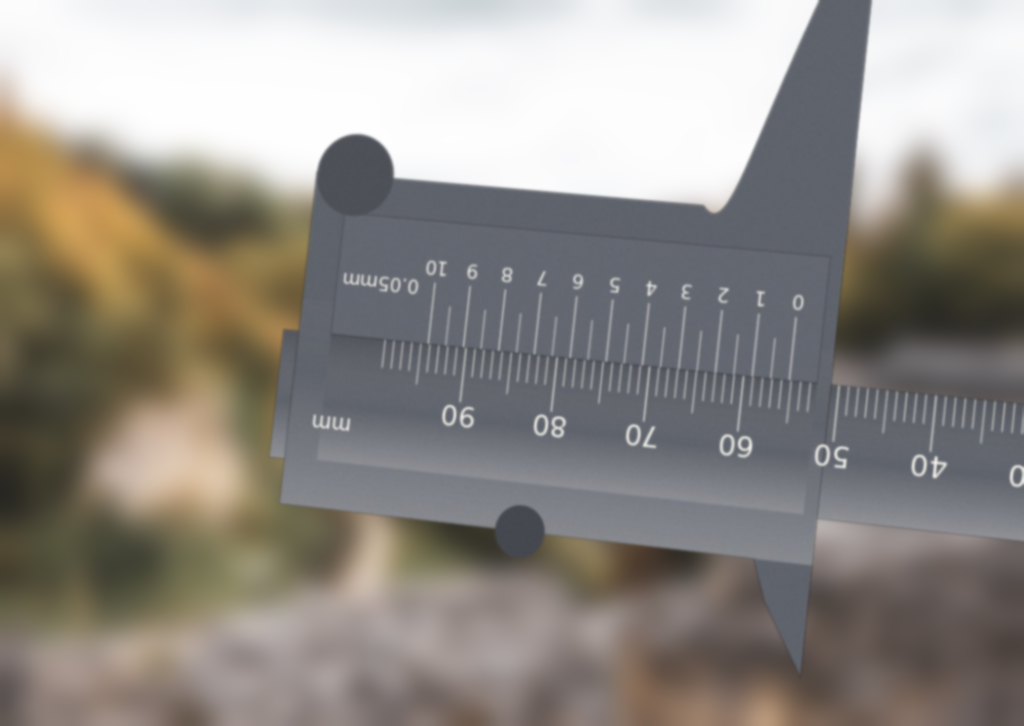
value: 55.2 (mm)
